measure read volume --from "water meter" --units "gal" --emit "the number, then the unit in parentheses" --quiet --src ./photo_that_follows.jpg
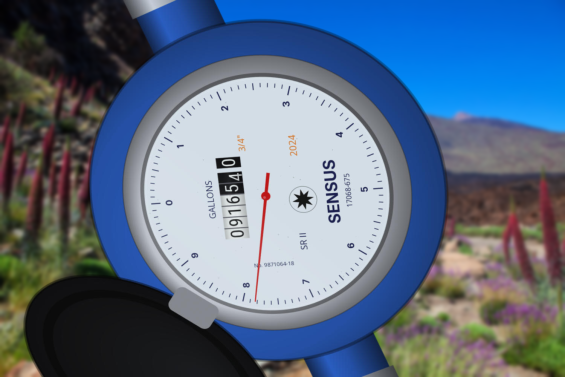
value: 916537.8 (gal)
